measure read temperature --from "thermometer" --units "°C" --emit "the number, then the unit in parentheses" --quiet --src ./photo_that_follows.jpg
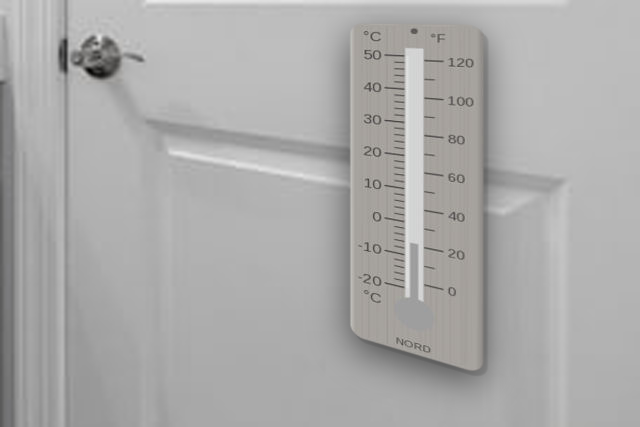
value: -6 (°C)
